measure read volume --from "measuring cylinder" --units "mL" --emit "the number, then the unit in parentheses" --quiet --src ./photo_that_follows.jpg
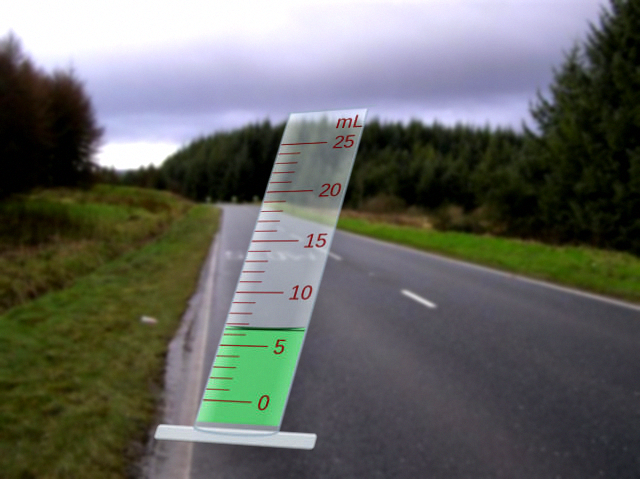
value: 6.5 (mL)
